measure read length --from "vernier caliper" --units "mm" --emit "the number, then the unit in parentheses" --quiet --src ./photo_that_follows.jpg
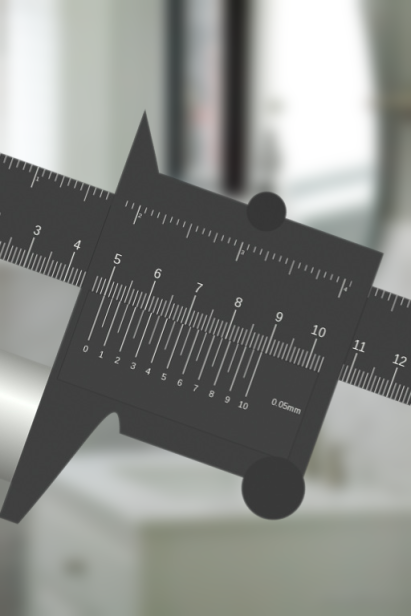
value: 50.0 (mm)
